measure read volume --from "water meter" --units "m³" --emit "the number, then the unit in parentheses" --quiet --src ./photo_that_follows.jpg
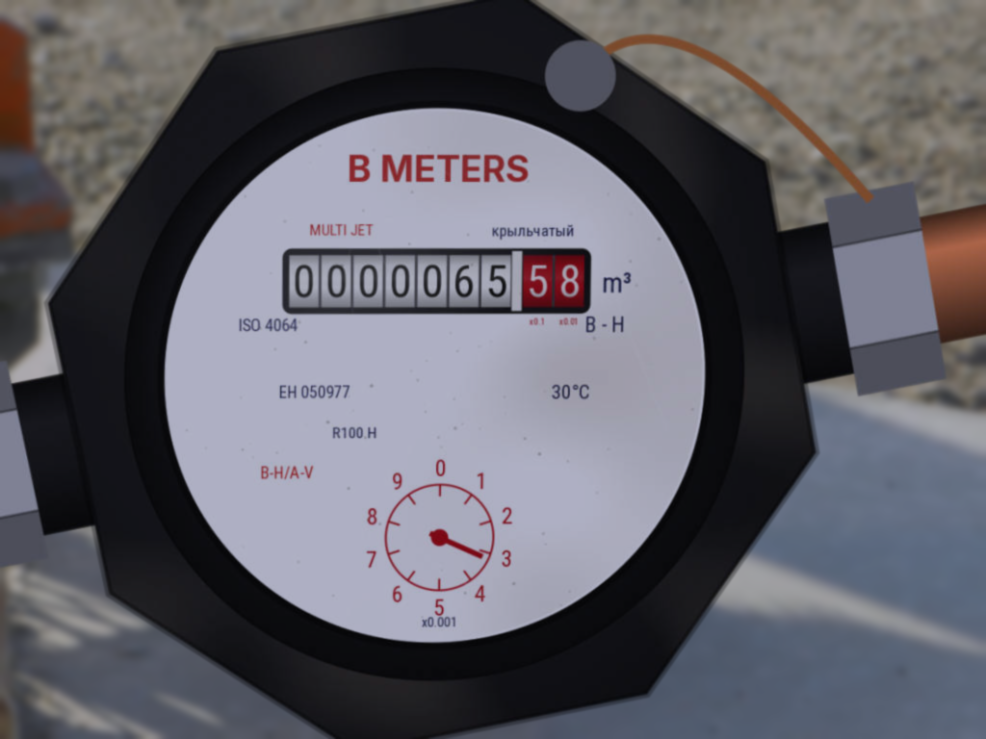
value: 65.583 (m³)
